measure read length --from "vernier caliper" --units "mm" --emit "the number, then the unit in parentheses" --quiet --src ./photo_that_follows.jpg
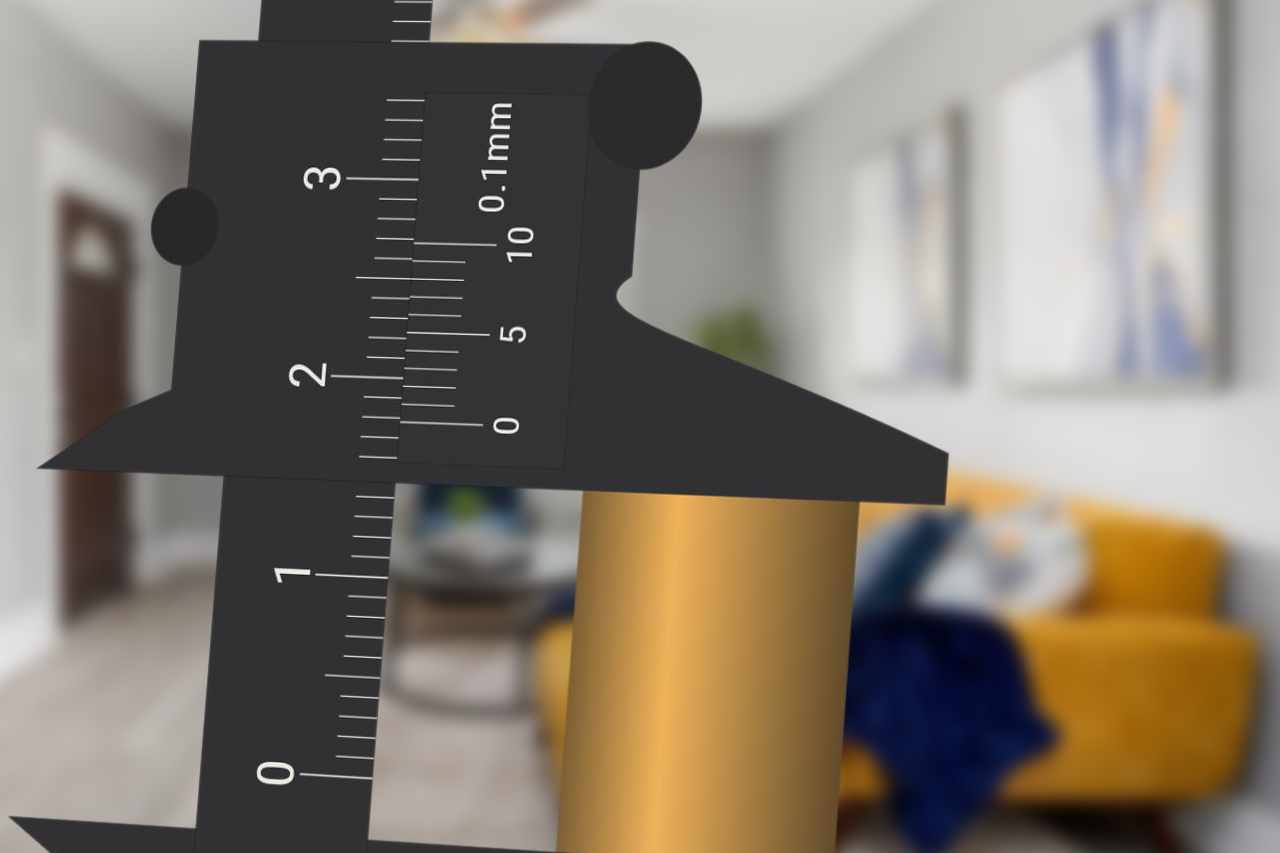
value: 17.8 (mm)
